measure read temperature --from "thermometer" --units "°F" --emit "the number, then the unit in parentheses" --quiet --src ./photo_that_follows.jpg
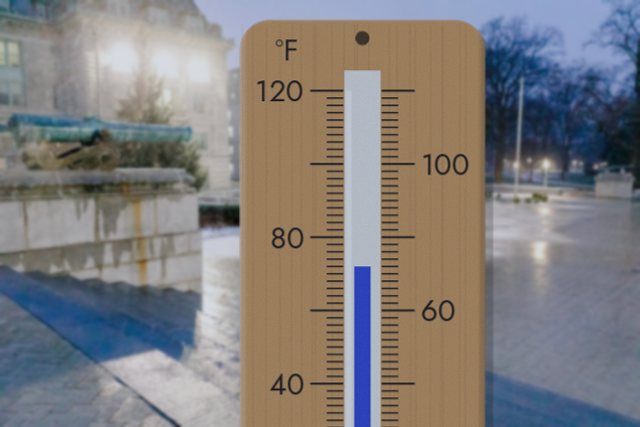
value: 72 (°F)
